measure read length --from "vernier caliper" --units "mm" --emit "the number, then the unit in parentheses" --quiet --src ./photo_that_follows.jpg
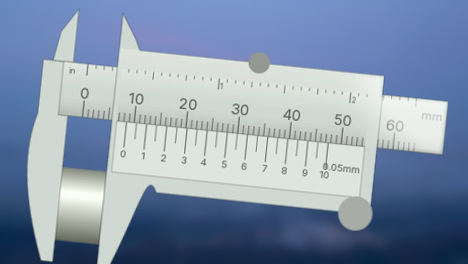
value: 8.5 (mm)
